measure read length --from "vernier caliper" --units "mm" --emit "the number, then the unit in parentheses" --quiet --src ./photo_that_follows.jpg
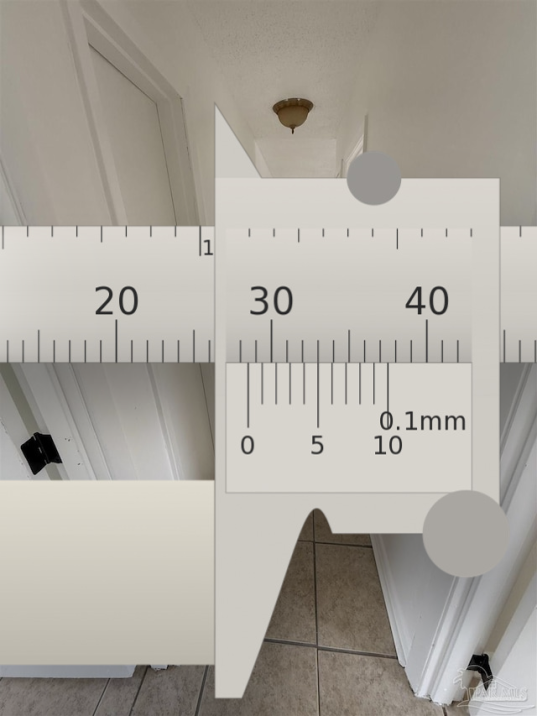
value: 28.5 (mm)
